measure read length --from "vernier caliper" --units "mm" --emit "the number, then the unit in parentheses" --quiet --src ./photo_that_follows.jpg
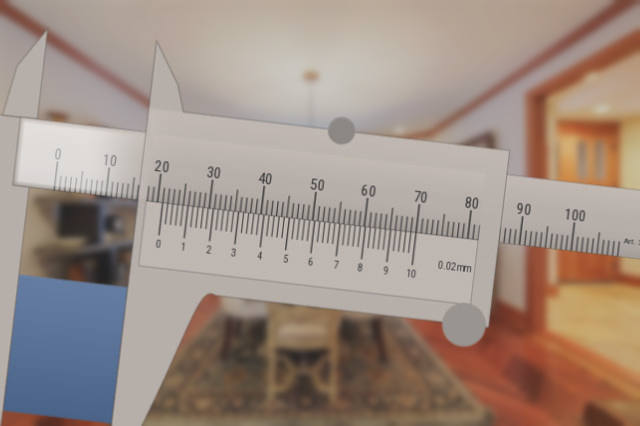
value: 21.0 (mm)
